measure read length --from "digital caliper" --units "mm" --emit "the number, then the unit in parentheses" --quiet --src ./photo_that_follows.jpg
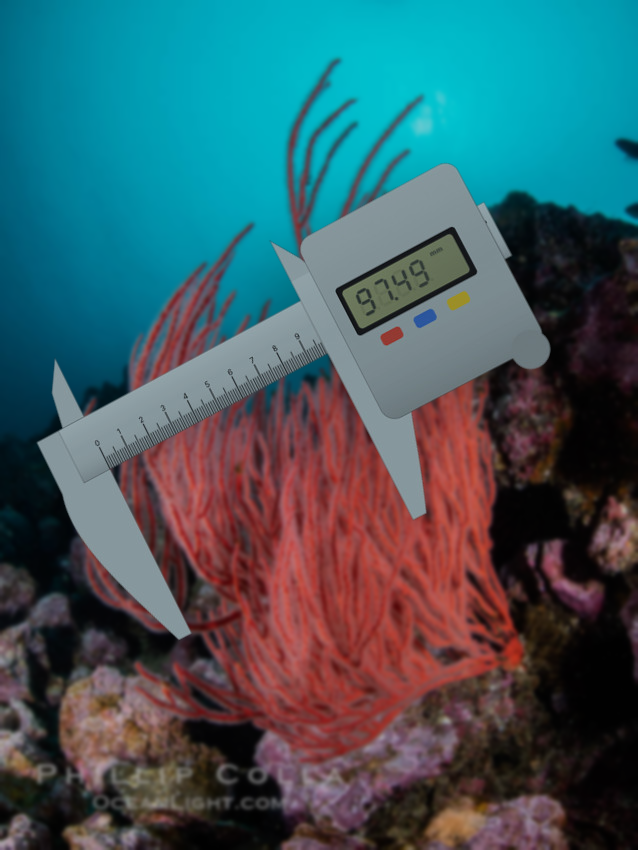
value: 97.49 (mm)
